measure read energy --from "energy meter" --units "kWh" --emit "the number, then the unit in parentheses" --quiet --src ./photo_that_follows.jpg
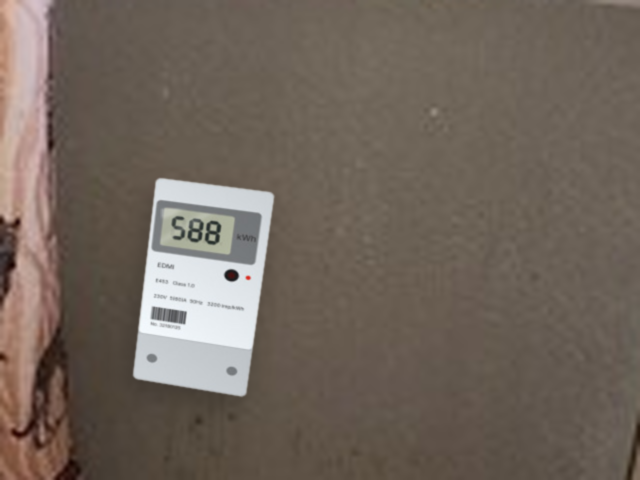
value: 588 (kWh)
